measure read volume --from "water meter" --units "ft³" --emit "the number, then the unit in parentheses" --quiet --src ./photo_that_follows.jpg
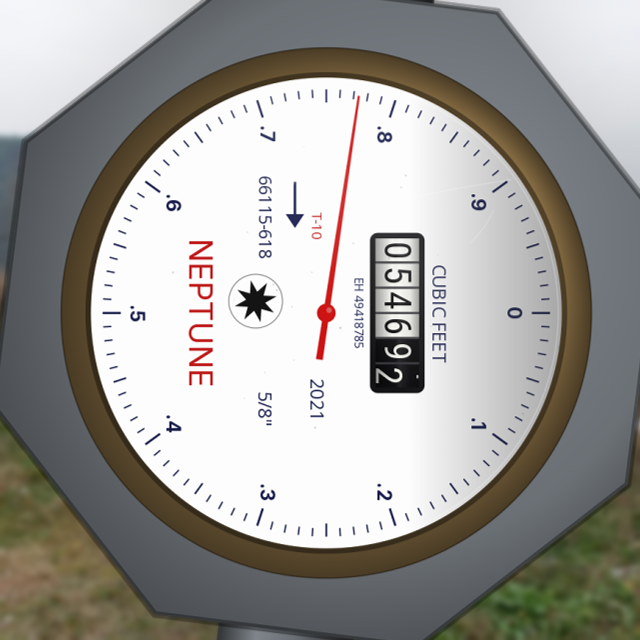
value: 54691.77 (ft³)
